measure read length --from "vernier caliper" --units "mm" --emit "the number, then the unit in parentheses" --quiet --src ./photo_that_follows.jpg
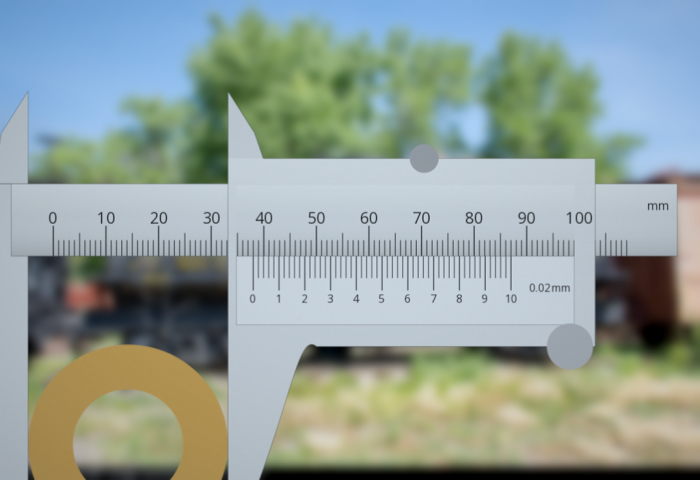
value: 38.0 (mm)
